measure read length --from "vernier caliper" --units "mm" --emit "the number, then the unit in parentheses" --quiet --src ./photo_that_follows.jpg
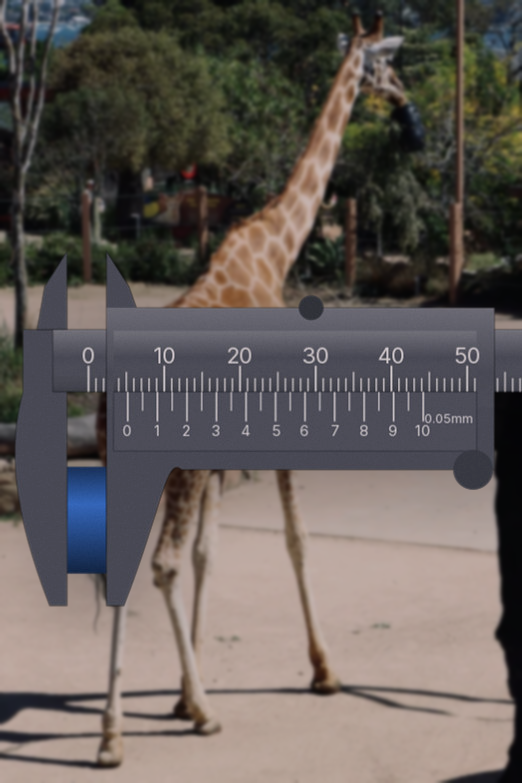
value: 5.2 (mm)
